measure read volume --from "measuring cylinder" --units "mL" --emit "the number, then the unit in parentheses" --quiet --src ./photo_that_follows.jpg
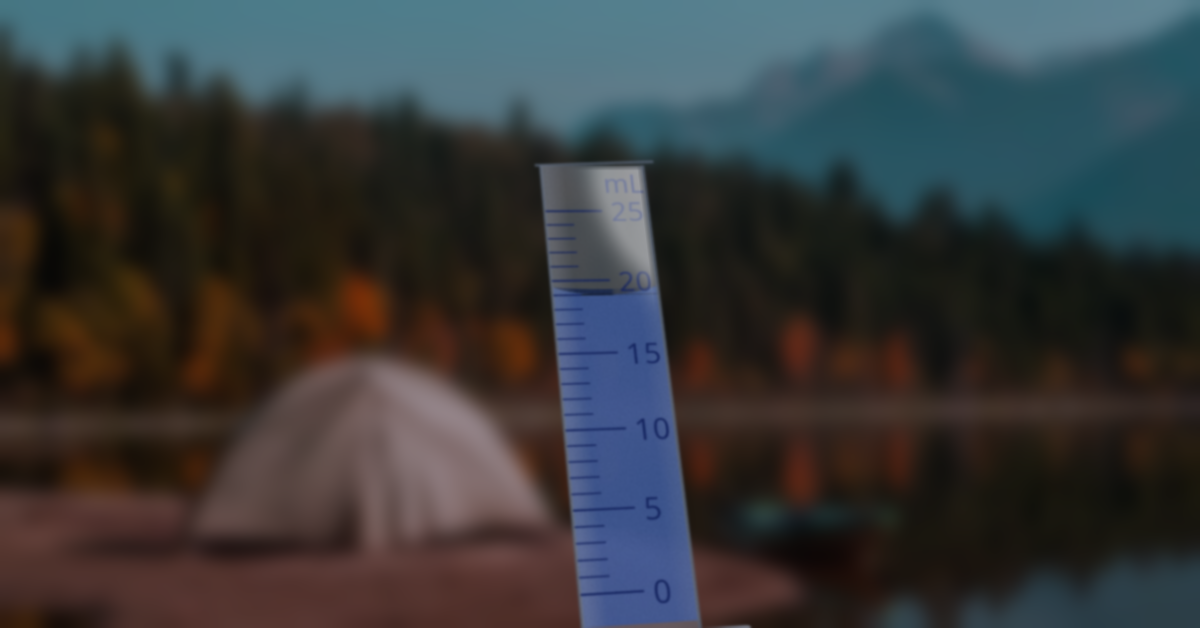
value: 19 (mL)
